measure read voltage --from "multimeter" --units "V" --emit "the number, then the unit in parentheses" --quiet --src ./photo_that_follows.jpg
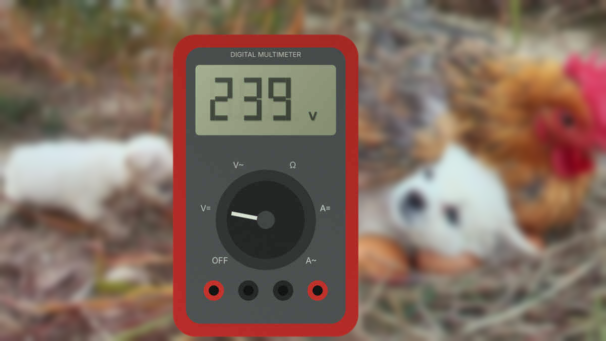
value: 239 (V)
